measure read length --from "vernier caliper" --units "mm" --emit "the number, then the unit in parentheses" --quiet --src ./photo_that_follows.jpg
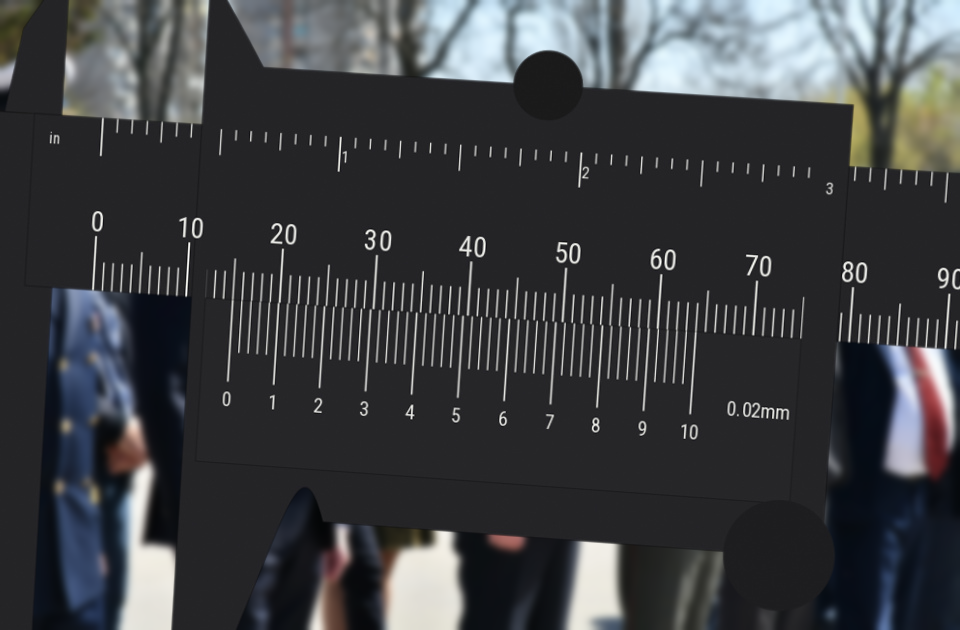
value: 15.0 (mm)
